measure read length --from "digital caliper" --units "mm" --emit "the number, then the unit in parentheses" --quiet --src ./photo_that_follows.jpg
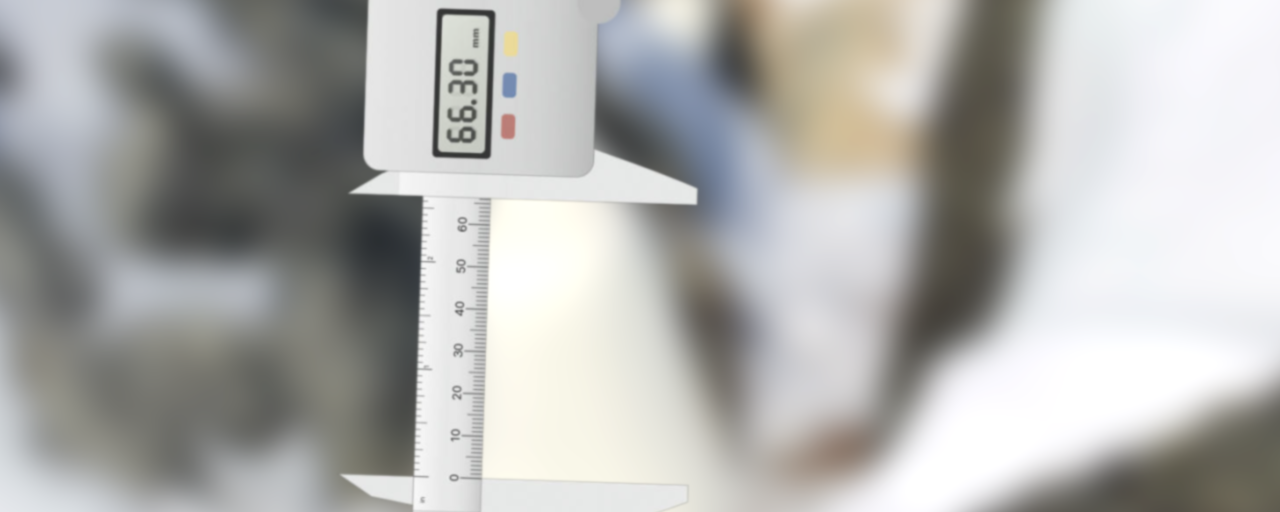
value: 66.30 (mm)
